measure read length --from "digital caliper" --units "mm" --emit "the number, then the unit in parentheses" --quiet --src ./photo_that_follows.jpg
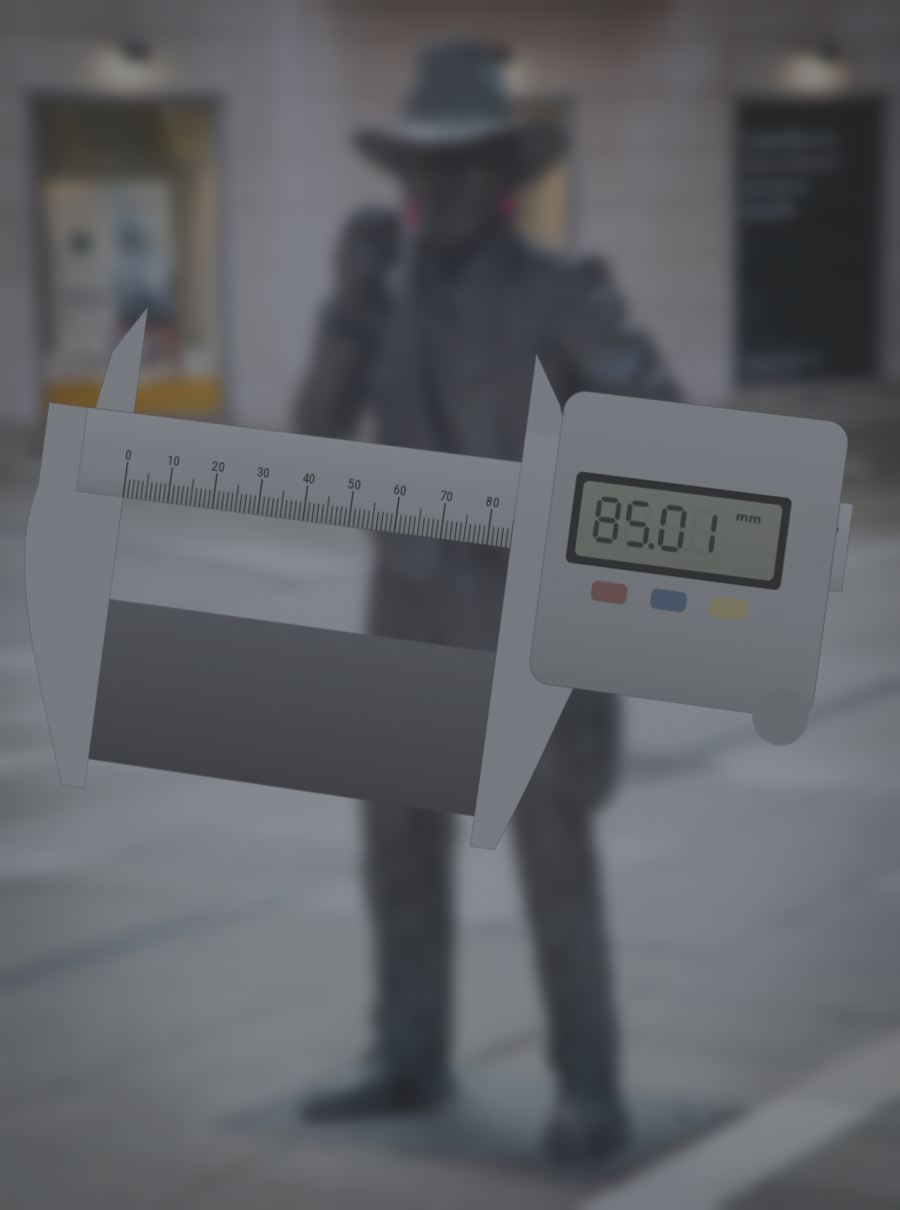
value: 85.01 (mm)
